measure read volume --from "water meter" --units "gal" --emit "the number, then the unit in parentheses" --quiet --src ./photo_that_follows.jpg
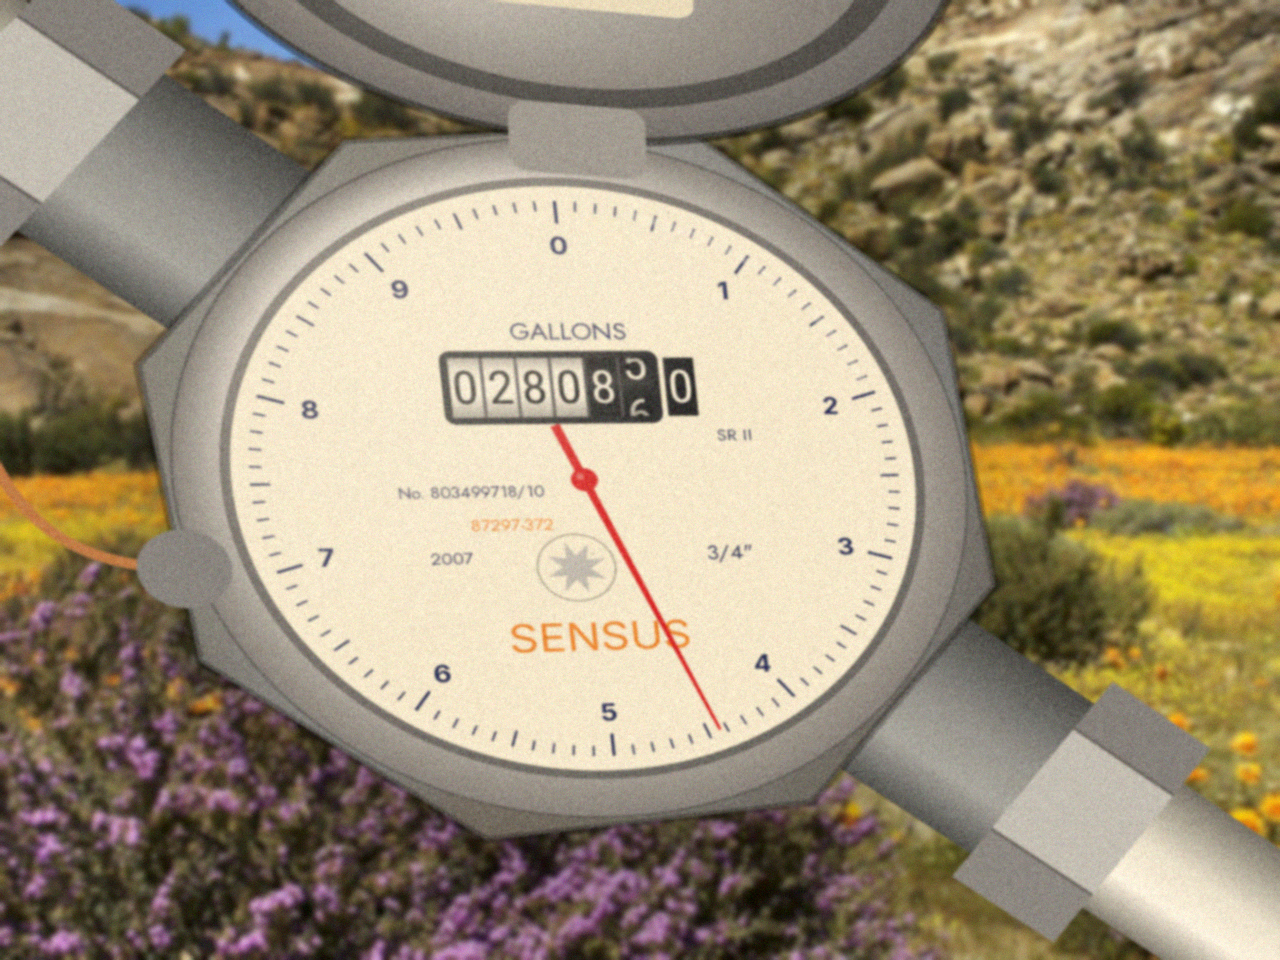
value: 280854.4 (gal)
